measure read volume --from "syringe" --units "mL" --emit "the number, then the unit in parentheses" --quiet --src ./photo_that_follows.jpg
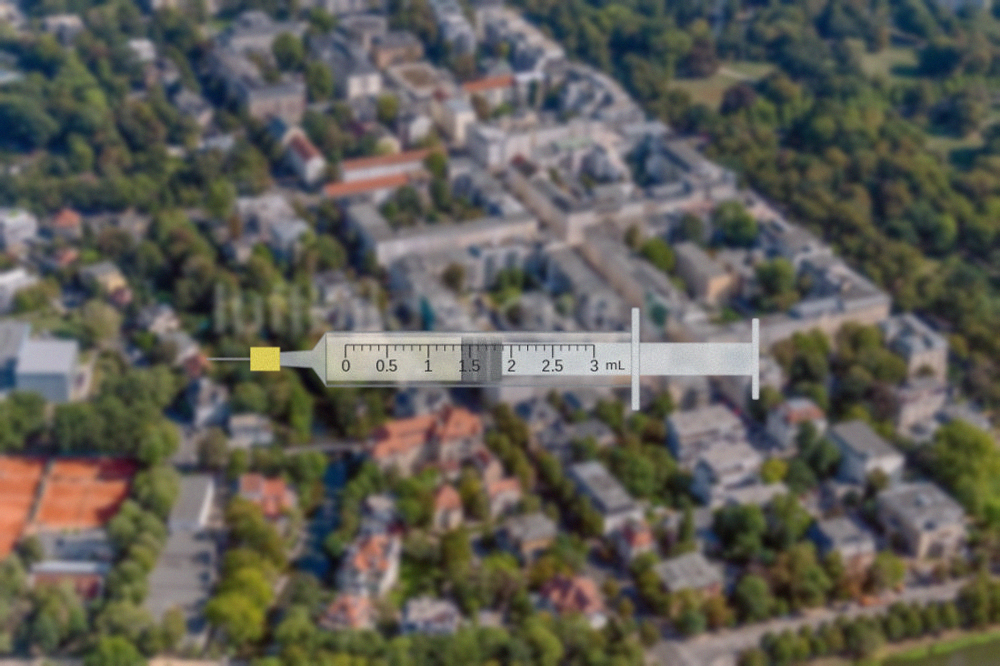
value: 1.4 (mL)
